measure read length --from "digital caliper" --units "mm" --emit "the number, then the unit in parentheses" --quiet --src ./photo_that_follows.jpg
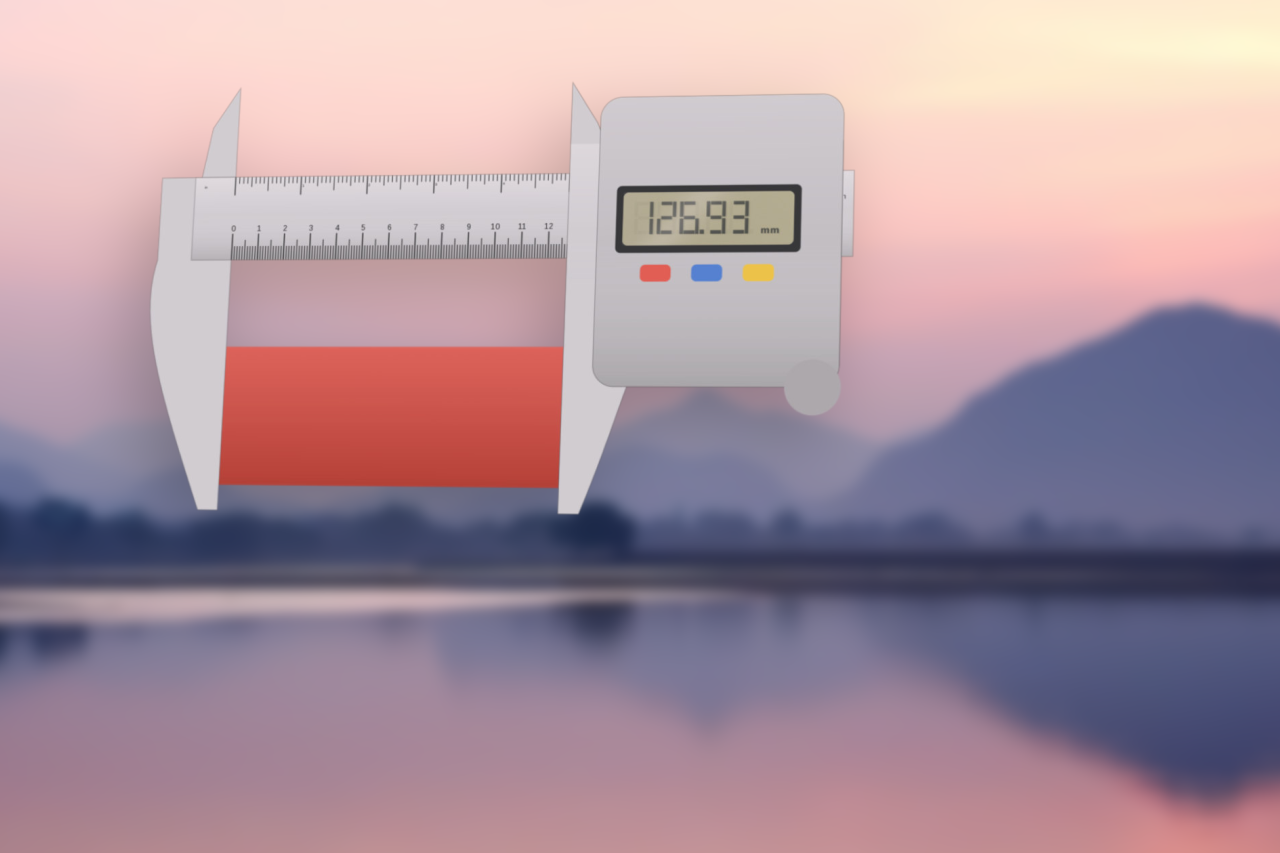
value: 126.93 (mm)
